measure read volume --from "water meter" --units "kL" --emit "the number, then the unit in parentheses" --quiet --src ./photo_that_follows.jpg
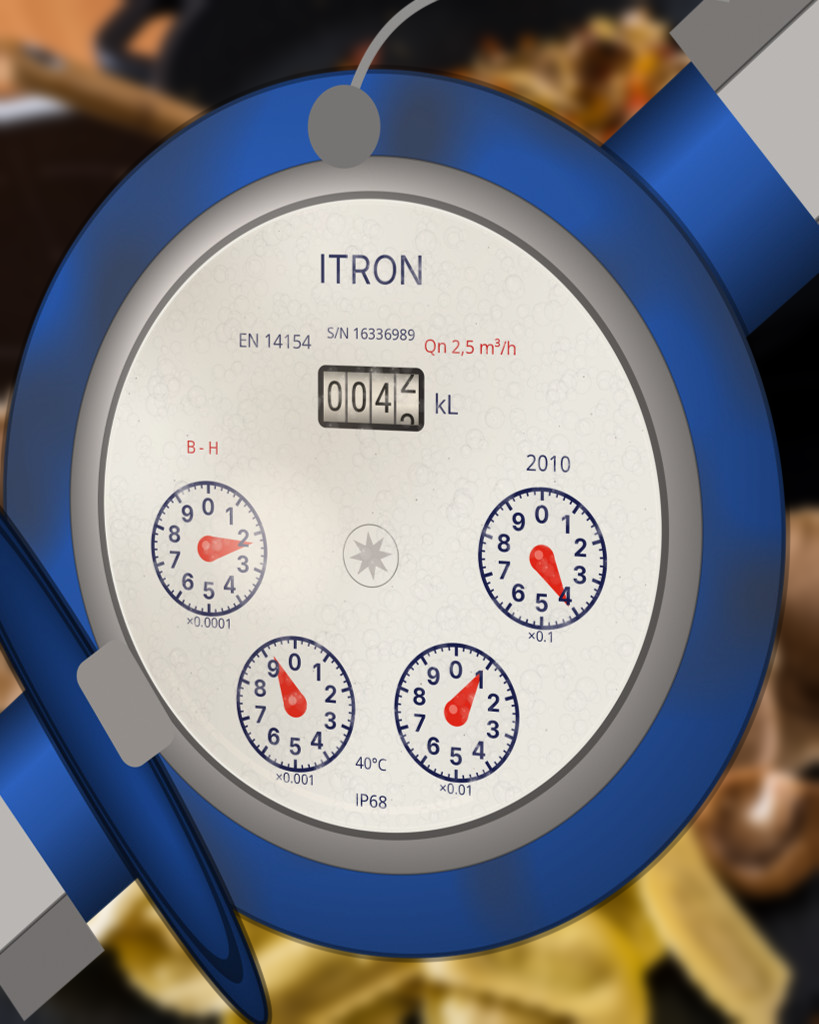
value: 42.4092 (kL)
